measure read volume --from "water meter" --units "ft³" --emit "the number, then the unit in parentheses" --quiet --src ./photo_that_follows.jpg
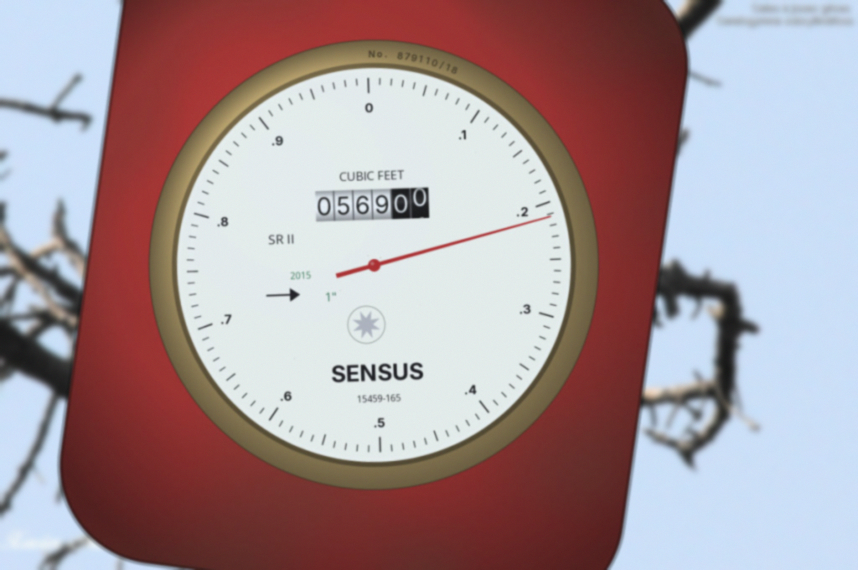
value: 56900.21 (ft³)
